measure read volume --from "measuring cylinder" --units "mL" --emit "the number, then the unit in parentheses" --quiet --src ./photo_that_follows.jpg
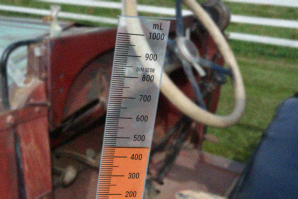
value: 450 (mL)
